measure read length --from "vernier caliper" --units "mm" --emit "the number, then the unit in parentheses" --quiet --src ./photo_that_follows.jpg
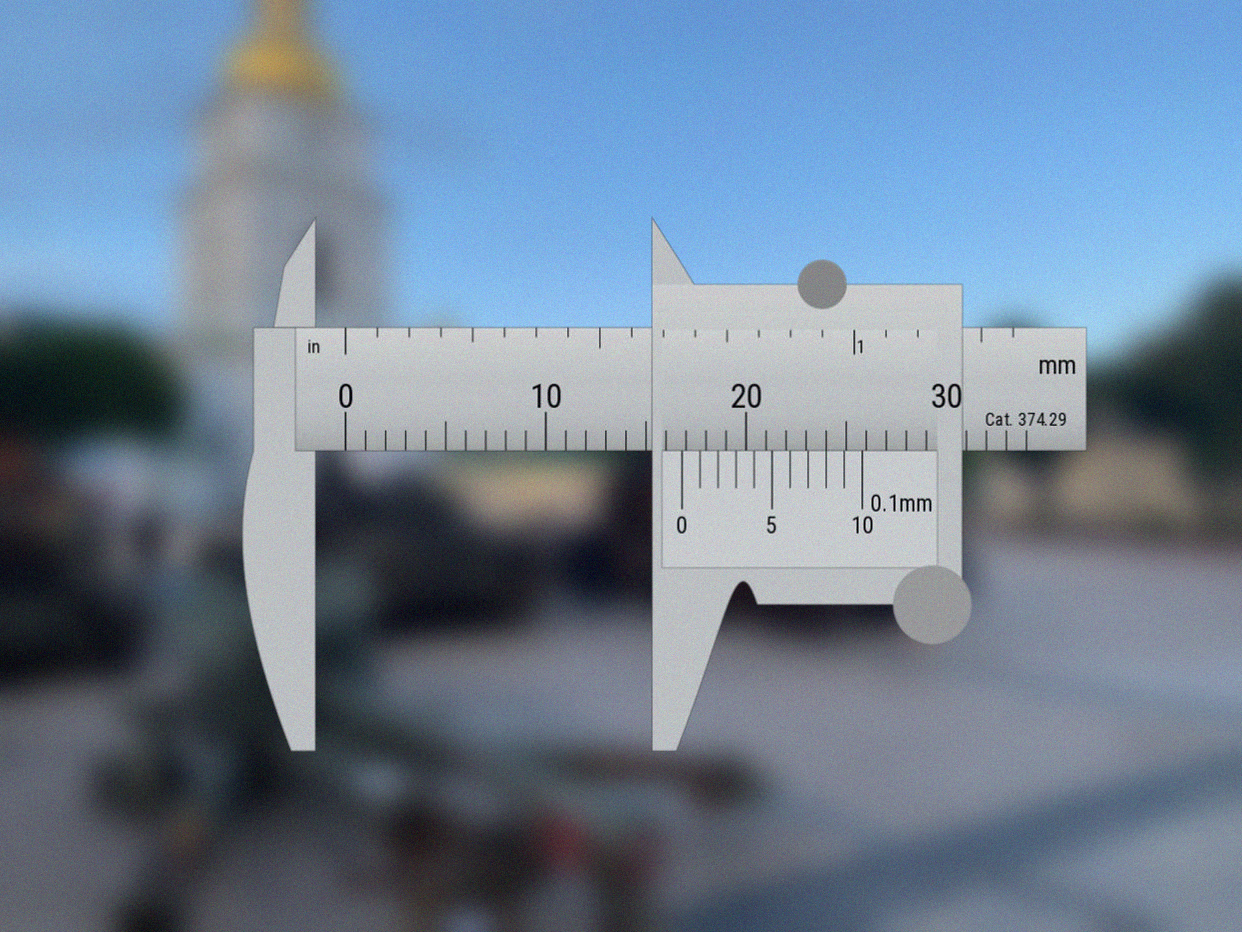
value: 16.8 (mm)
